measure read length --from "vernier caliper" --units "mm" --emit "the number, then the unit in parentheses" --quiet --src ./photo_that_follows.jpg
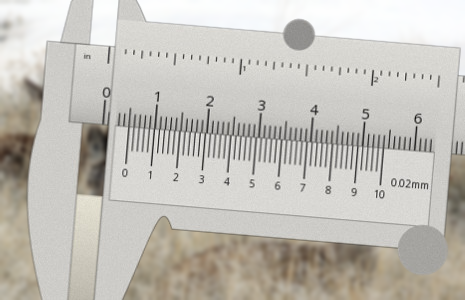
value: 5.0 (mm)
